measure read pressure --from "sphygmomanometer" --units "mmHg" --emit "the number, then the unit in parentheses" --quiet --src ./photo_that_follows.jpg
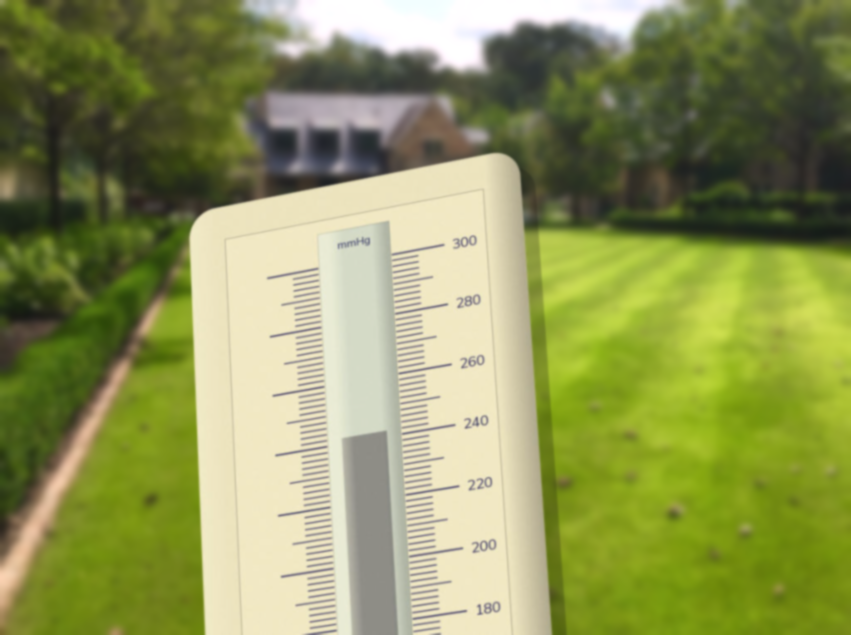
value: 242 (mmHg)
